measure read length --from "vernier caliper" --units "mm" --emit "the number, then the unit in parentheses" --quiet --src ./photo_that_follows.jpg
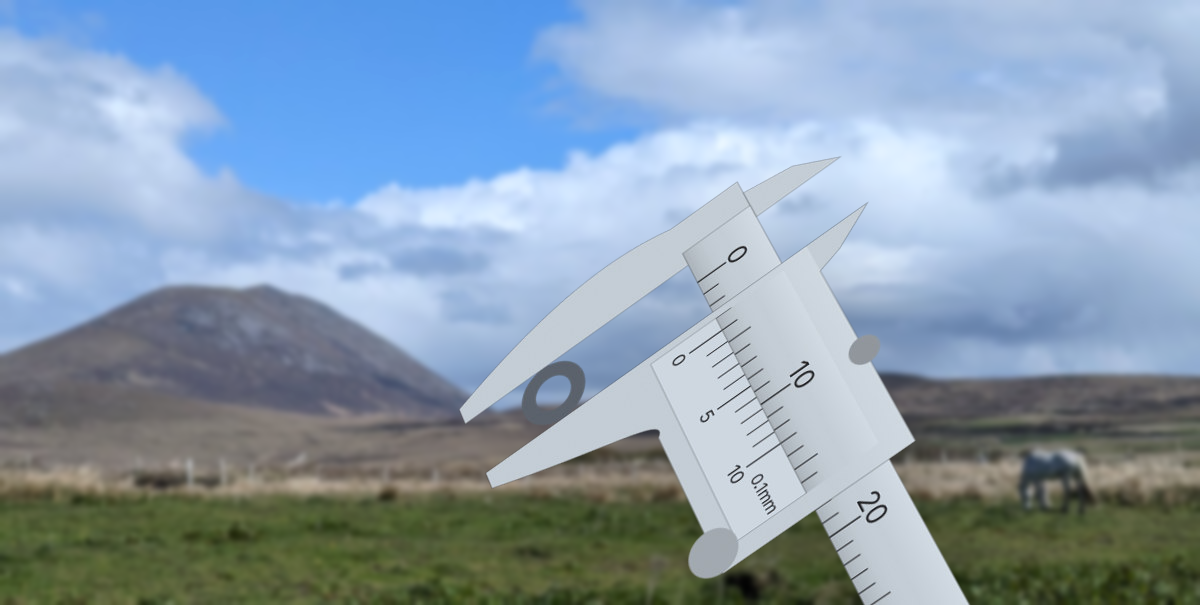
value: 4.0 (mm)
